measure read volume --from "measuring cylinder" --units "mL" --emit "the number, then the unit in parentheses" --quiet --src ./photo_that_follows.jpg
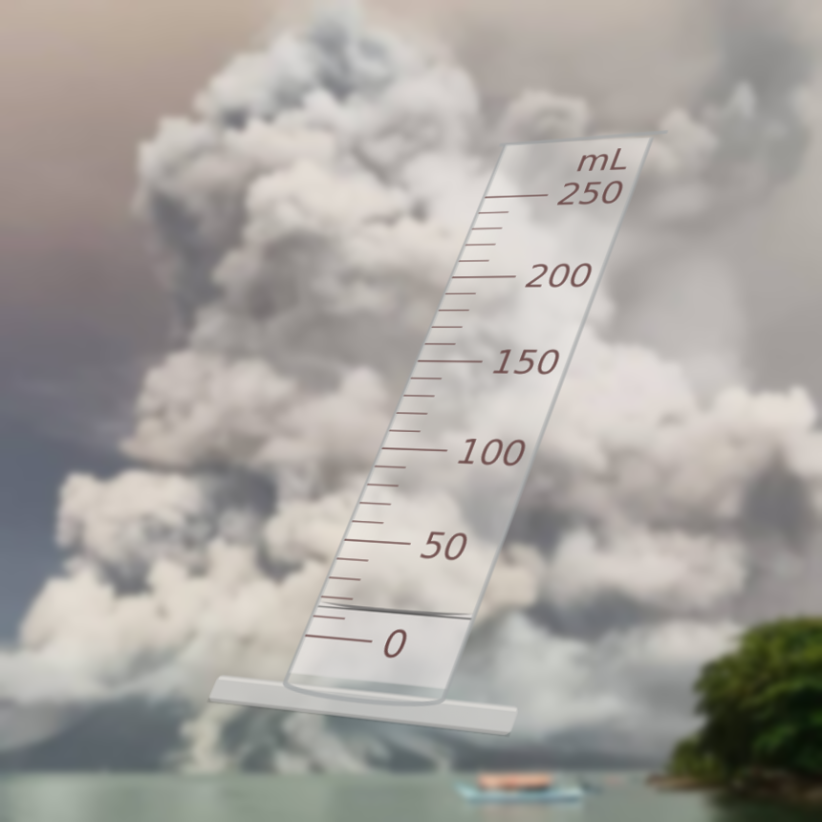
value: 15 (mL)
